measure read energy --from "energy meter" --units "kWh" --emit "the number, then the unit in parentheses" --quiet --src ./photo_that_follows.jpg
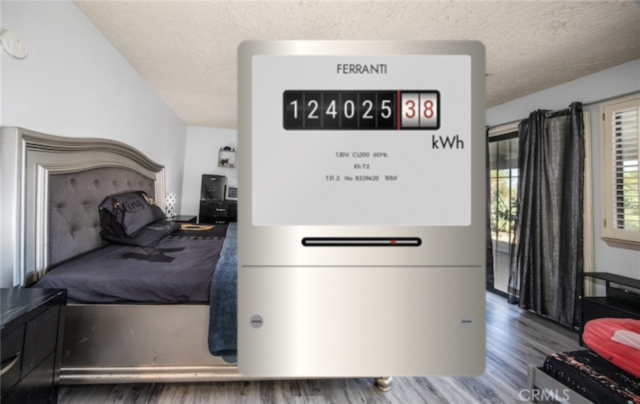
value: 124025.38 (kWh)
